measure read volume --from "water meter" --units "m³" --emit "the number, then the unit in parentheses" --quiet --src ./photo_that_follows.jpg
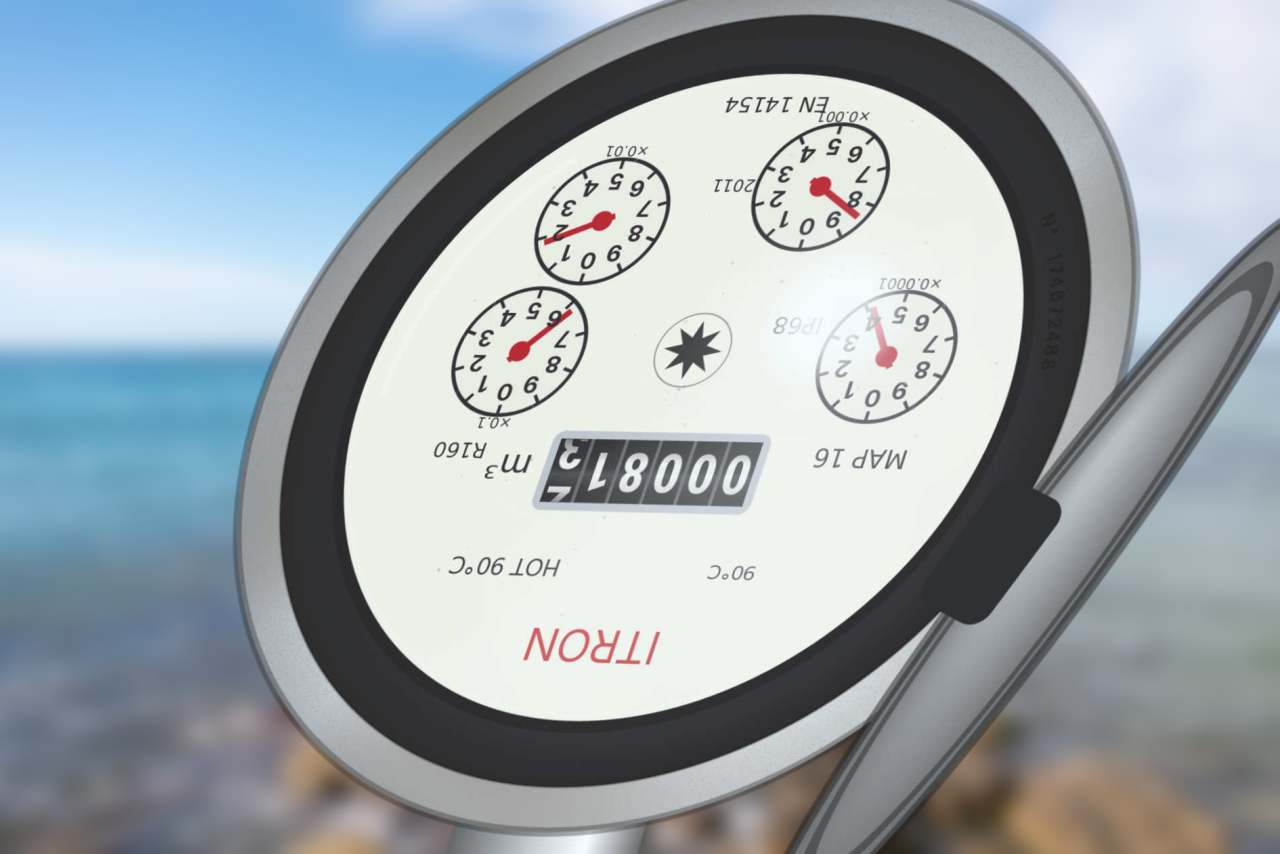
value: 812.6184 (m³)
